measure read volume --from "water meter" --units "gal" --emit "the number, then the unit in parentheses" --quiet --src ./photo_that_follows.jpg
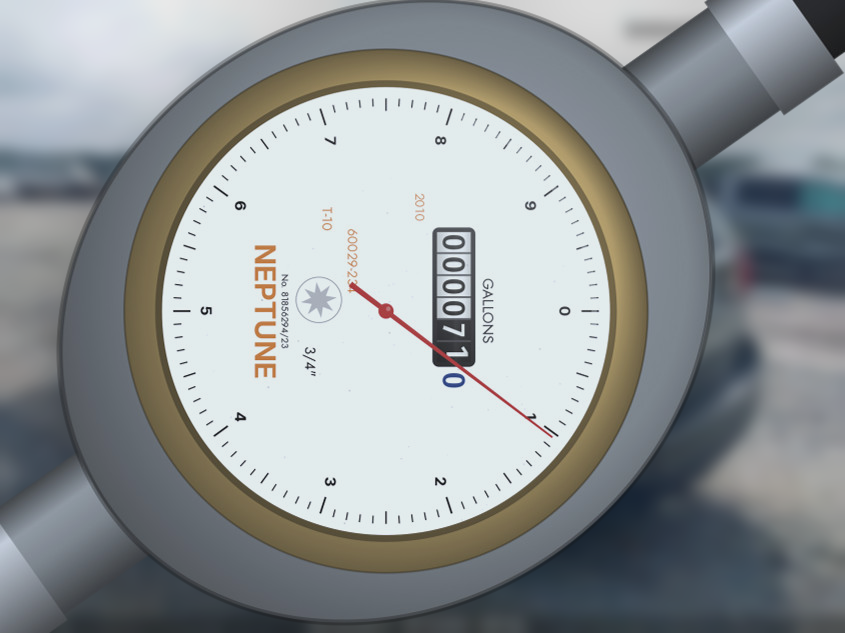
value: 711.0 (gal)
